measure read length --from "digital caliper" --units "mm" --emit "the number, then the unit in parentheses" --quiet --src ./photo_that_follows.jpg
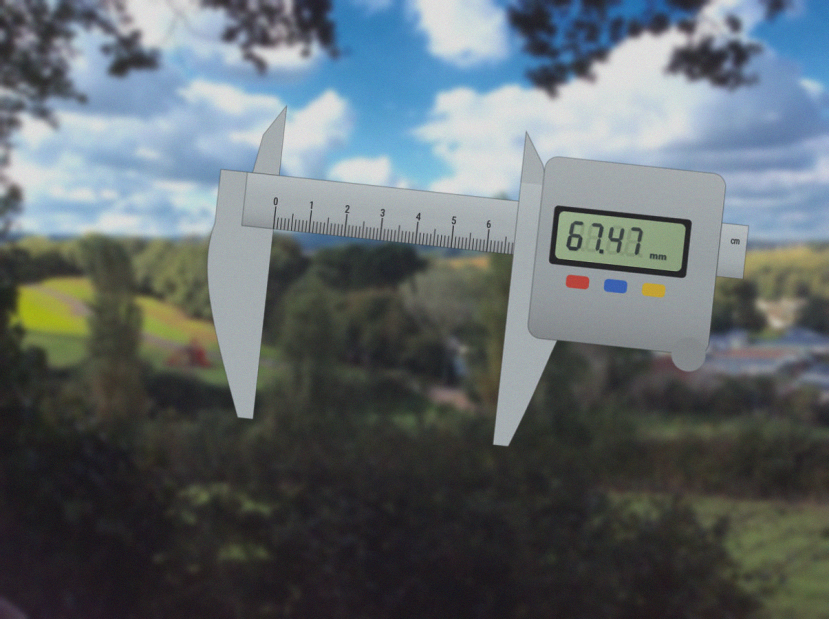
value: 67.47 (mm)
